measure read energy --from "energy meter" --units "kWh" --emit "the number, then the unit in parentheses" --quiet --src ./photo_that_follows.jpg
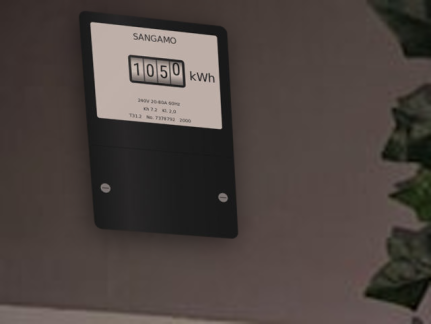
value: 1050 (kWh)
